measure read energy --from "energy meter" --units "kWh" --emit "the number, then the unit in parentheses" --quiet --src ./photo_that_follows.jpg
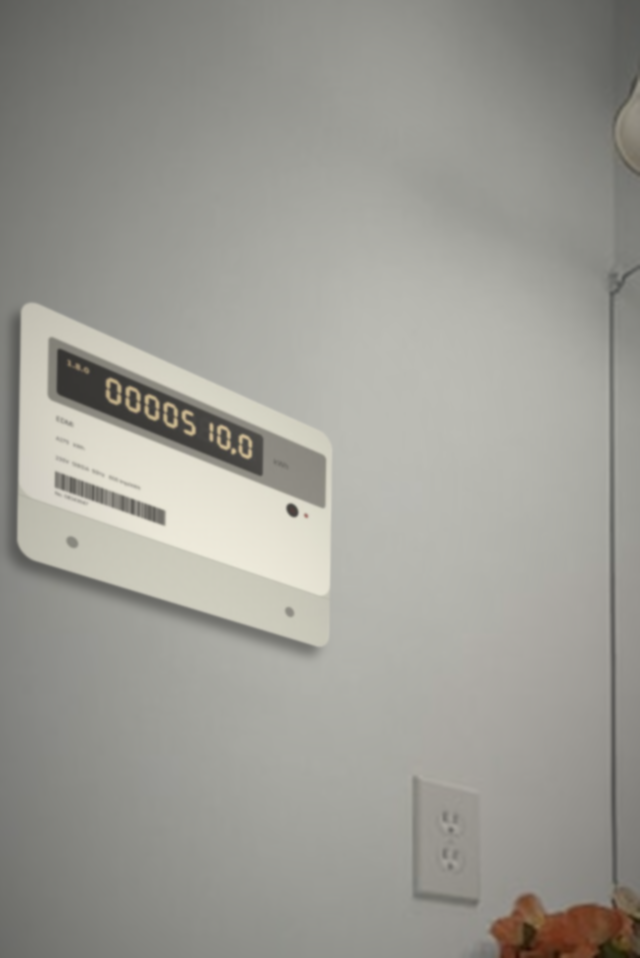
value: 510.0 (kWh)
